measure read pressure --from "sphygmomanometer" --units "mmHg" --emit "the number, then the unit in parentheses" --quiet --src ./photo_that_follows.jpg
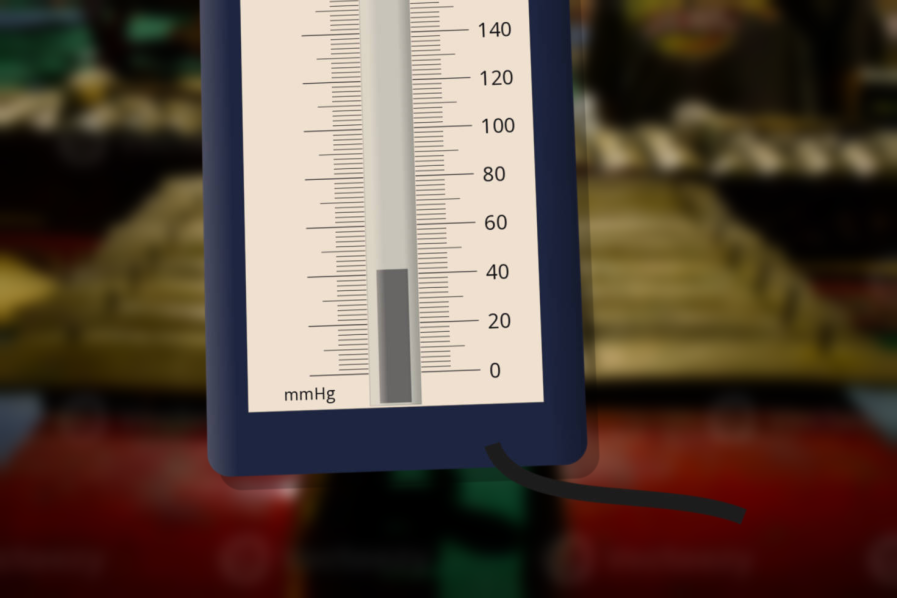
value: 42 (mmHg)
